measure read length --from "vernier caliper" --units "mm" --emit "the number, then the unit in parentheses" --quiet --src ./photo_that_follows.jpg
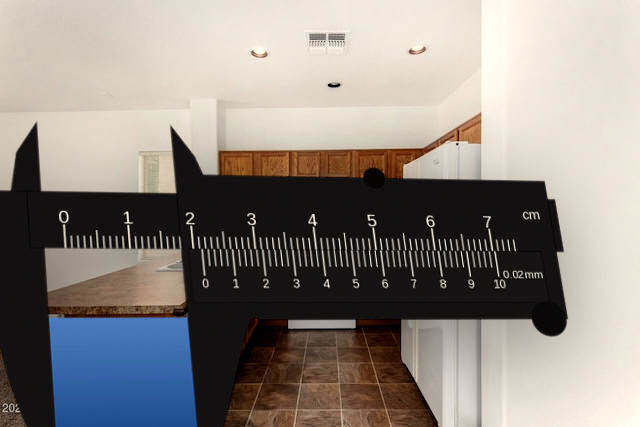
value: 21.4 (mm)
